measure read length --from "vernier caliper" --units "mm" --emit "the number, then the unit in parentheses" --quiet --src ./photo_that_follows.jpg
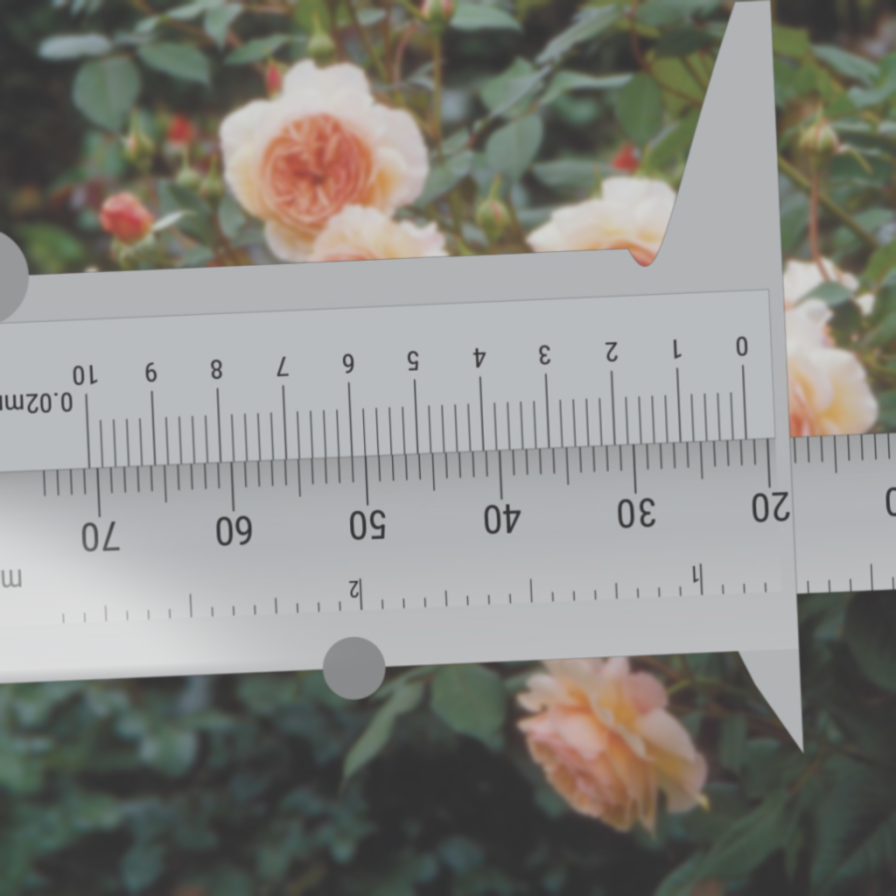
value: 21.6 (mm)
